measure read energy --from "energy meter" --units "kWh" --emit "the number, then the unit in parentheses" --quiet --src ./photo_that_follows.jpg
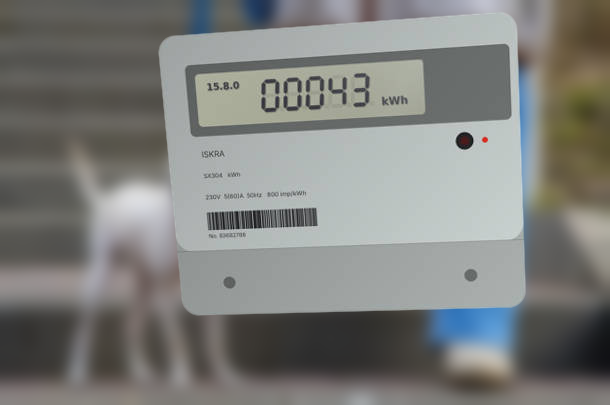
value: 43 (kWh)
